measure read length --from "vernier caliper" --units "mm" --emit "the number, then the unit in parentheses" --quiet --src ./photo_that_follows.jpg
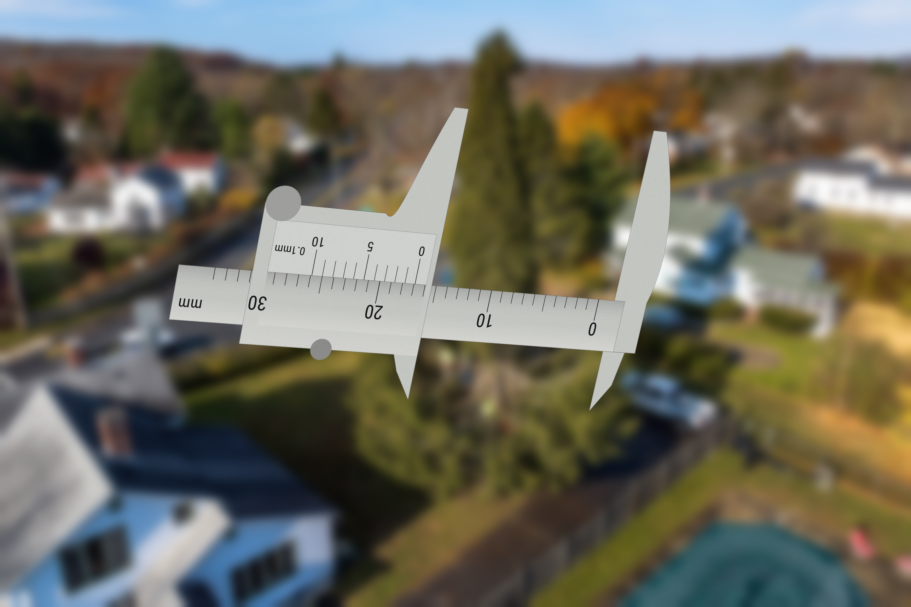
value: 16.9 (mm)
